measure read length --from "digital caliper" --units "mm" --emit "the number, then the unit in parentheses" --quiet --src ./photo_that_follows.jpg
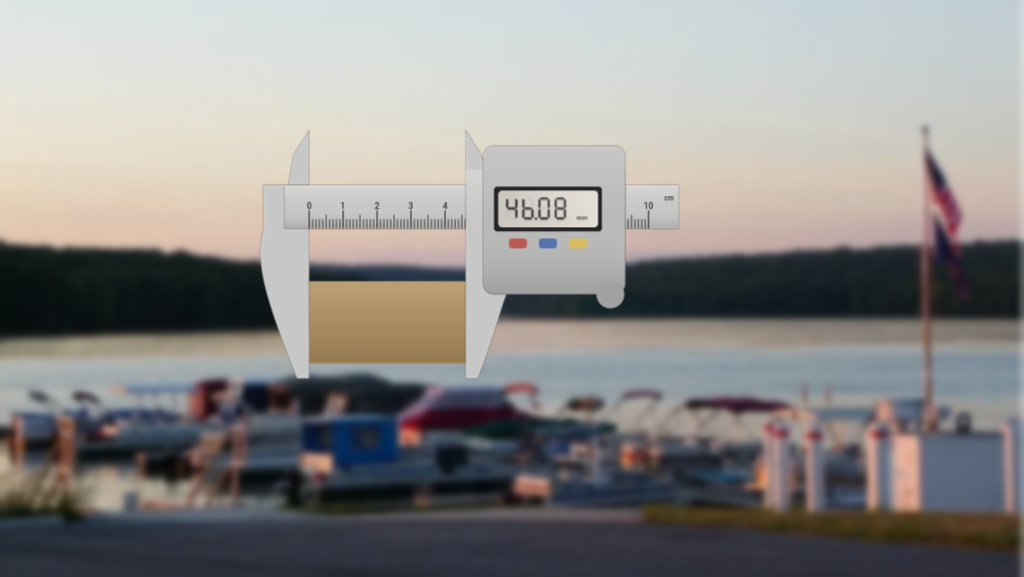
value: 46.08 (mm)
